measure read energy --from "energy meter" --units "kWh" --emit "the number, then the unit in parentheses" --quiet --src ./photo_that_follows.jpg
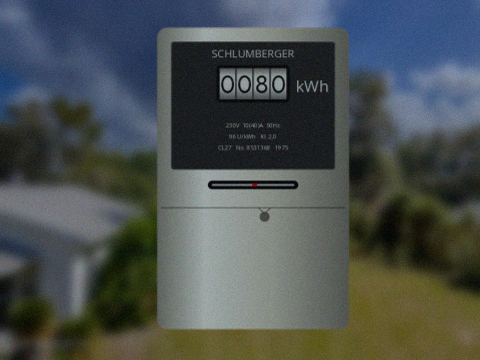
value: 80 (kWh)
